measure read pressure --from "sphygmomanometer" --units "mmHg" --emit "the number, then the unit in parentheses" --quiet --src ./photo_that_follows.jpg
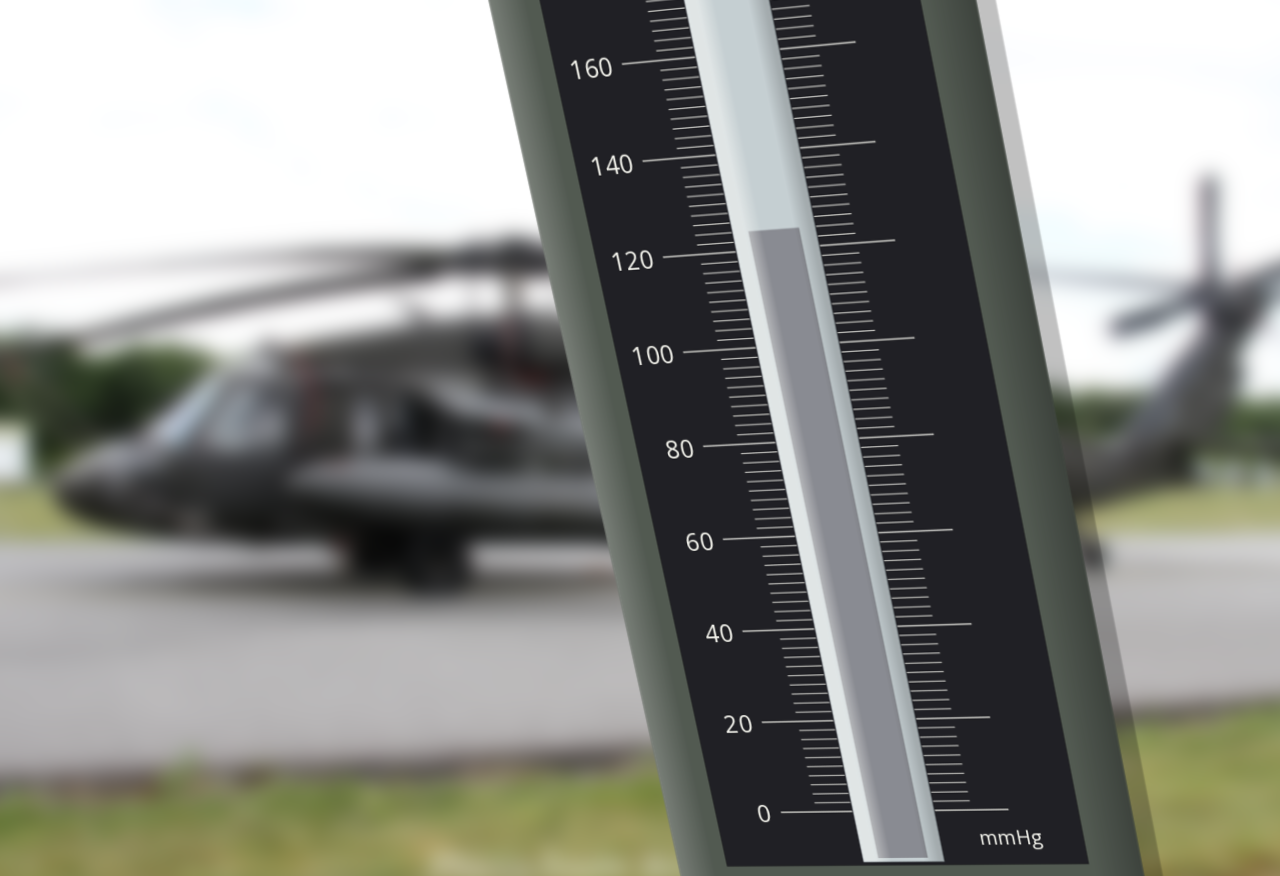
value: 124 (mmHg)
